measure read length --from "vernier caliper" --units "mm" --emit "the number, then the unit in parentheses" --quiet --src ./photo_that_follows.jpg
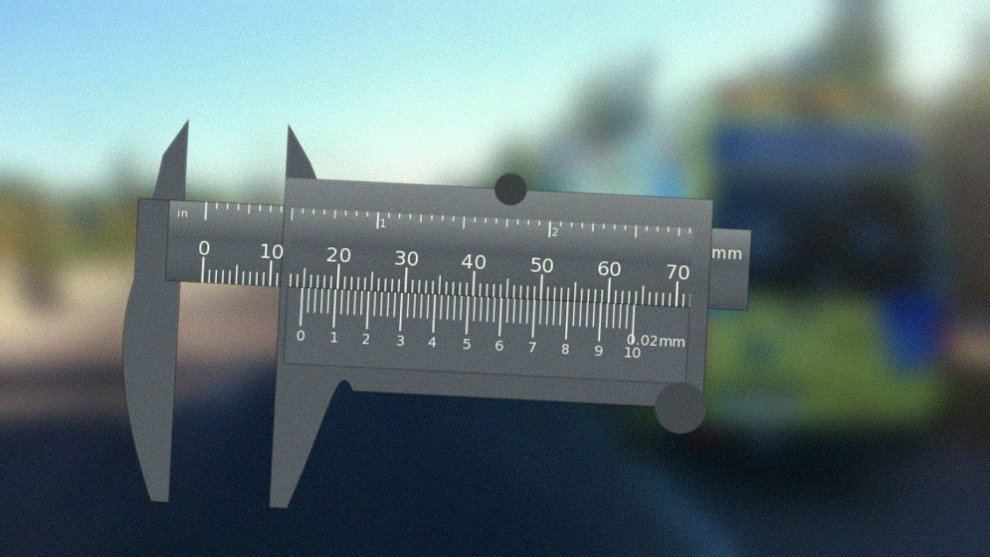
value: 14.8 (mm)
